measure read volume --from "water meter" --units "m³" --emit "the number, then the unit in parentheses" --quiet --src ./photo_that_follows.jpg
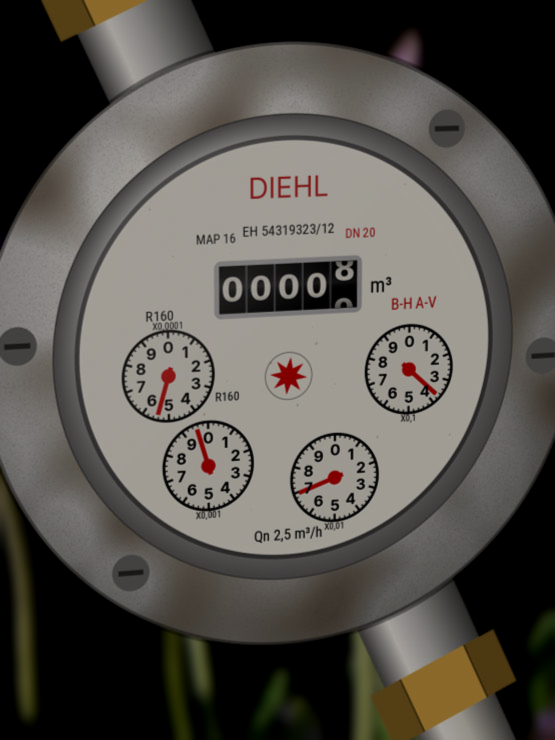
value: 8.3695 (m³)
